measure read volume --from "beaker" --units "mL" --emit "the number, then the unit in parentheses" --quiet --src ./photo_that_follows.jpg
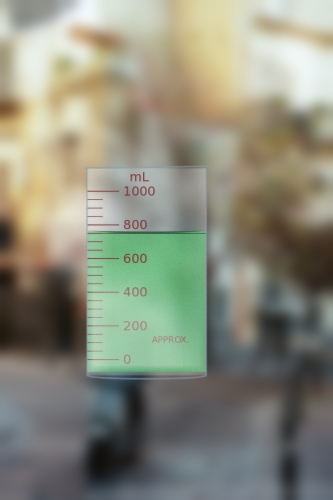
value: 750 (mL)
